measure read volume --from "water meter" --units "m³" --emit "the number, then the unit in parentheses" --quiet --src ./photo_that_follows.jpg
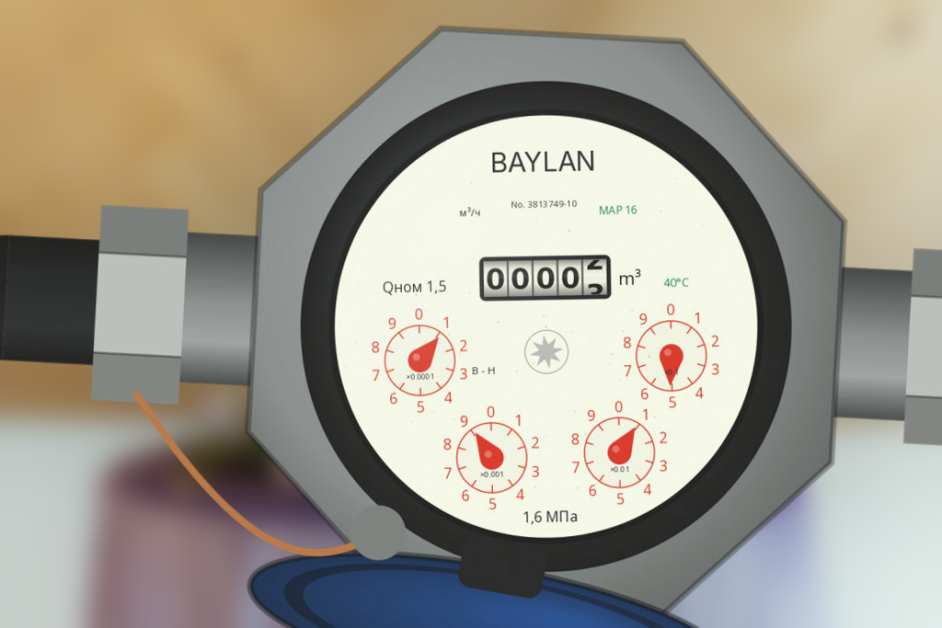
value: 2.5091 (m³)
